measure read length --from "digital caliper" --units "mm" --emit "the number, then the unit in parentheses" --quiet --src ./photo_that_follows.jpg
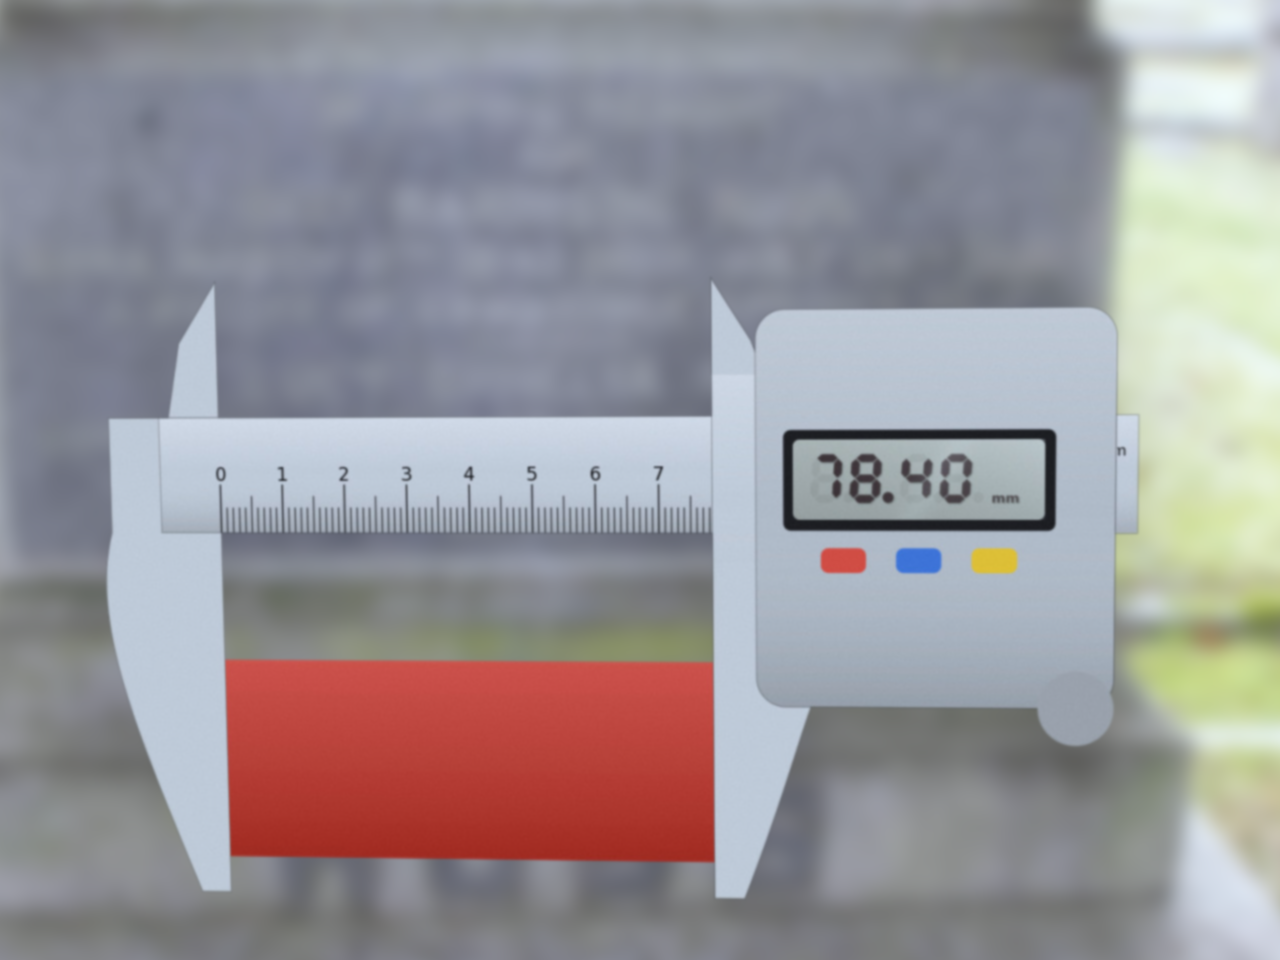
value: 78.40 (mm)
